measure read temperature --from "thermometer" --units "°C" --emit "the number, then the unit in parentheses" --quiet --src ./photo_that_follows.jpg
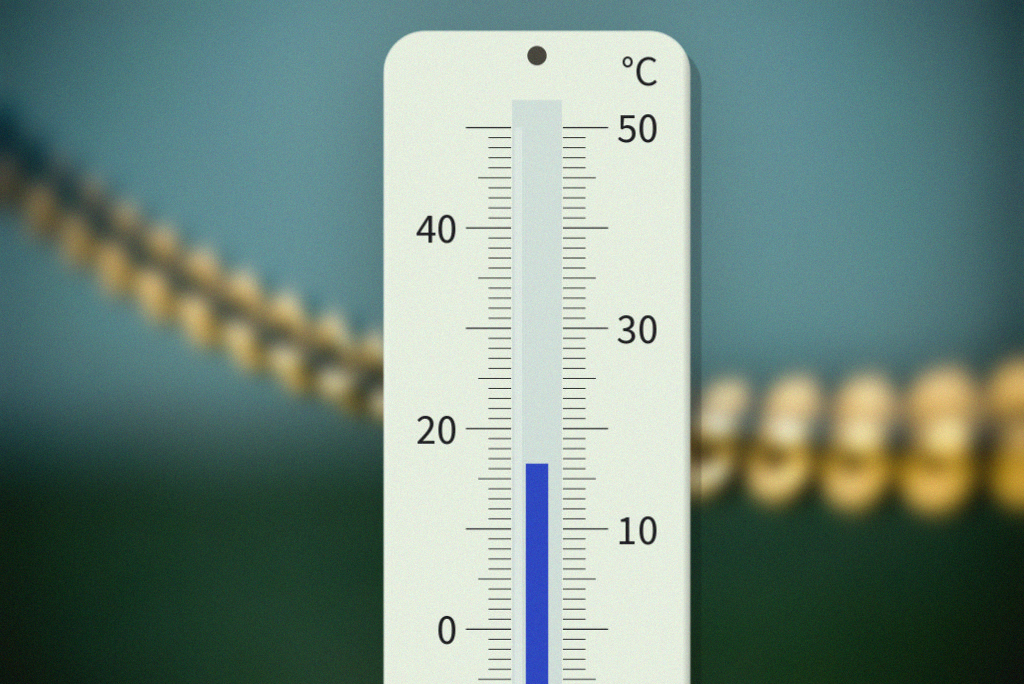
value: 16.5 (°C)
